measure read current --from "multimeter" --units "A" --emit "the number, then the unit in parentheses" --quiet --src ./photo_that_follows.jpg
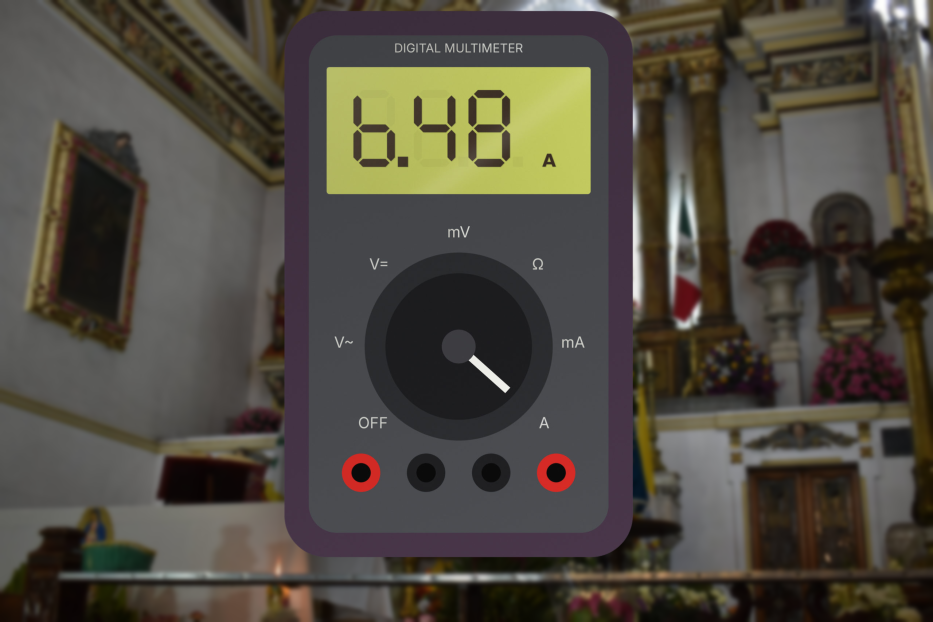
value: 6.48 (A)
